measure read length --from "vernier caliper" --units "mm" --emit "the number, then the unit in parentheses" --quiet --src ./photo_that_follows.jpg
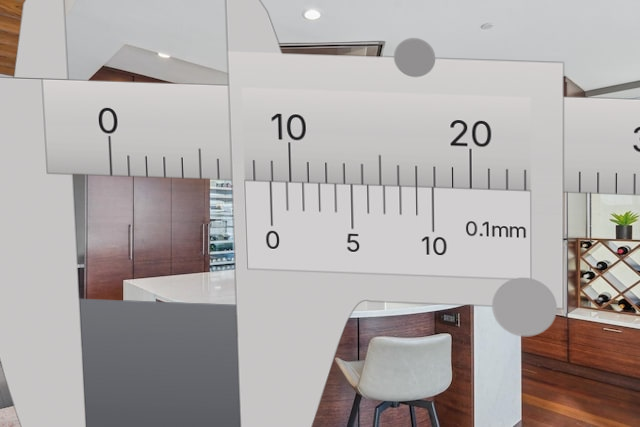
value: 8.9 (mm)
